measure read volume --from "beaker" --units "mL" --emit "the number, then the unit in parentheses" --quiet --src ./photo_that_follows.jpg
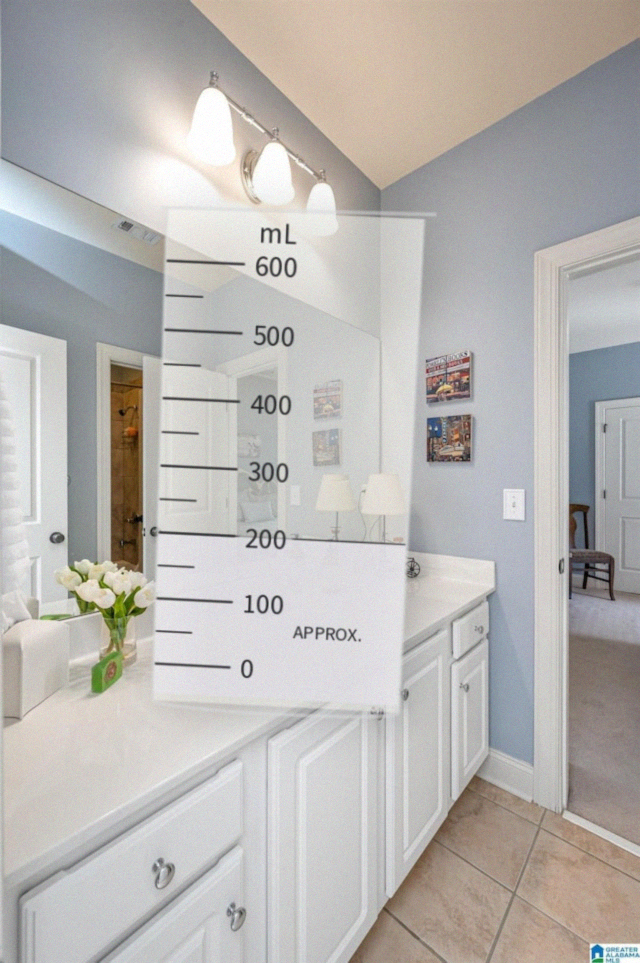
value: 200 (mL)
